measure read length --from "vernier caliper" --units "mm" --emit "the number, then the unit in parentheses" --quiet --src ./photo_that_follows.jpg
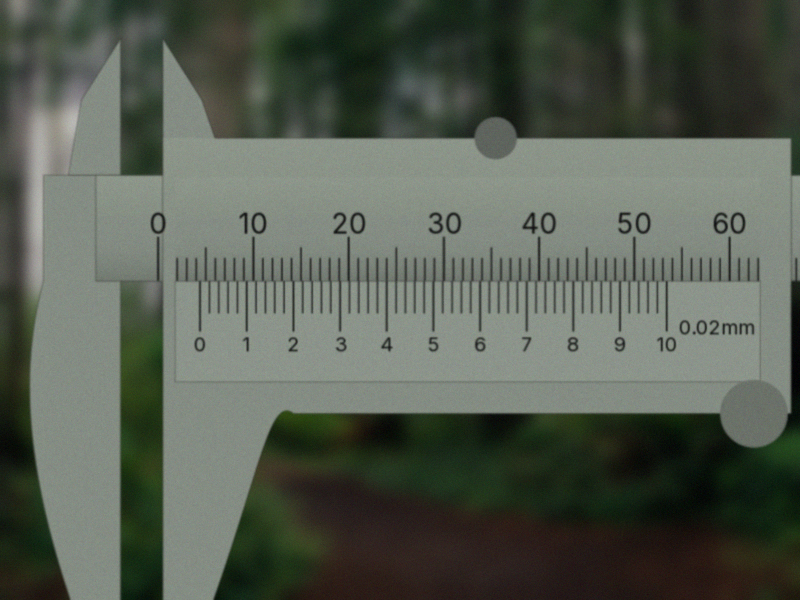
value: 4.4 (mm)
